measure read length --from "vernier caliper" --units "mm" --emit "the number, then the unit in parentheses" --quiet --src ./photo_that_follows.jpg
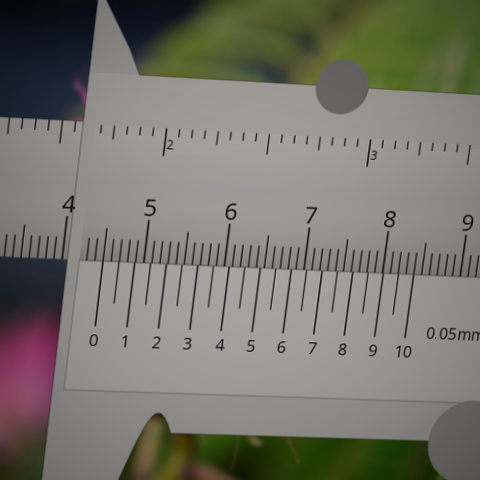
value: 45.0 (mm)
